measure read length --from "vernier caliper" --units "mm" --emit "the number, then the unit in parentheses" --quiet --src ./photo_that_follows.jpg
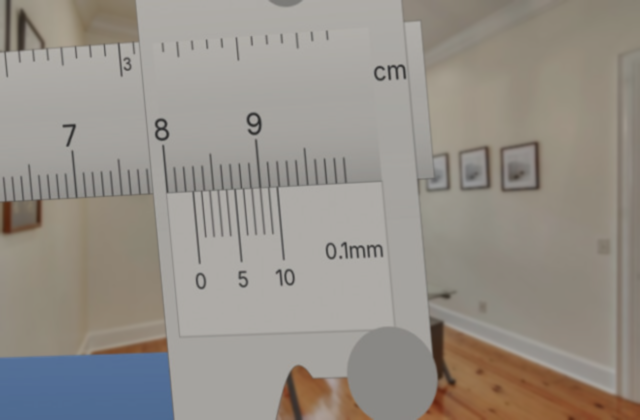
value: 82.8 (mm)
